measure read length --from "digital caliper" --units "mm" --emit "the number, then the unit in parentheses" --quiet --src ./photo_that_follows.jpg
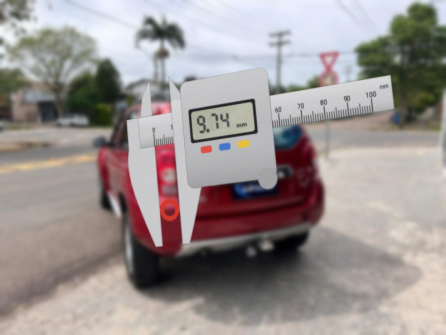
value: 9.74 (mm)
